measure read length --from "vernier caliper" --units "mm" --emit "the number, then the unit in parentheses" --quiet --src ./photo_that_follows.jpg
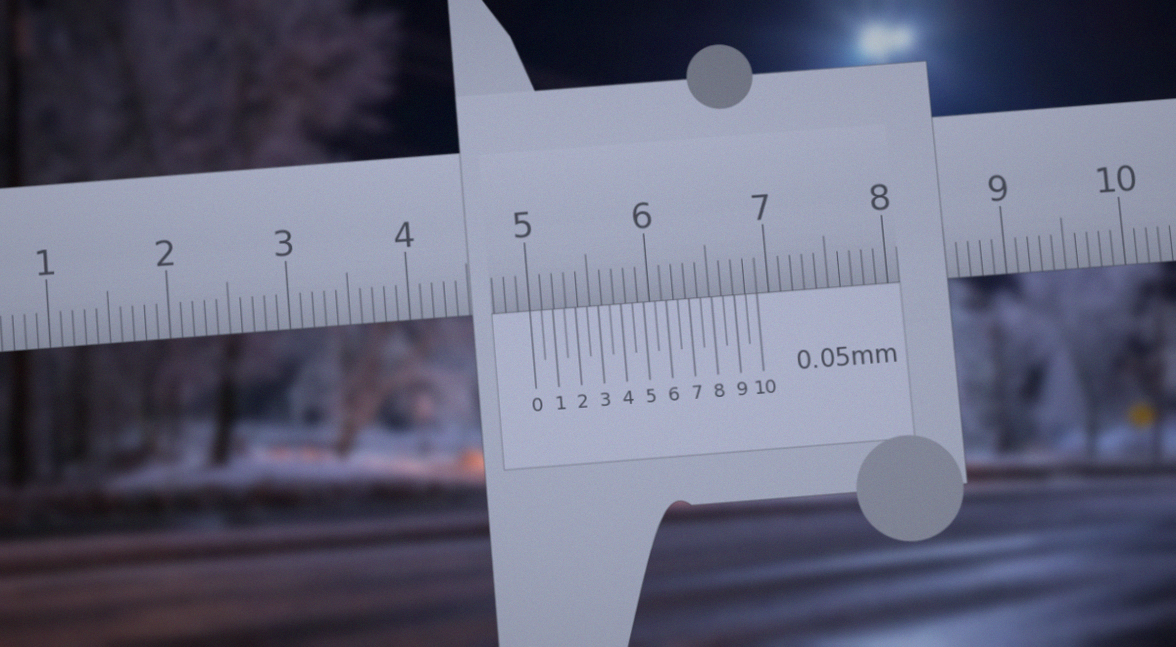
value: 50.0 (mm)
